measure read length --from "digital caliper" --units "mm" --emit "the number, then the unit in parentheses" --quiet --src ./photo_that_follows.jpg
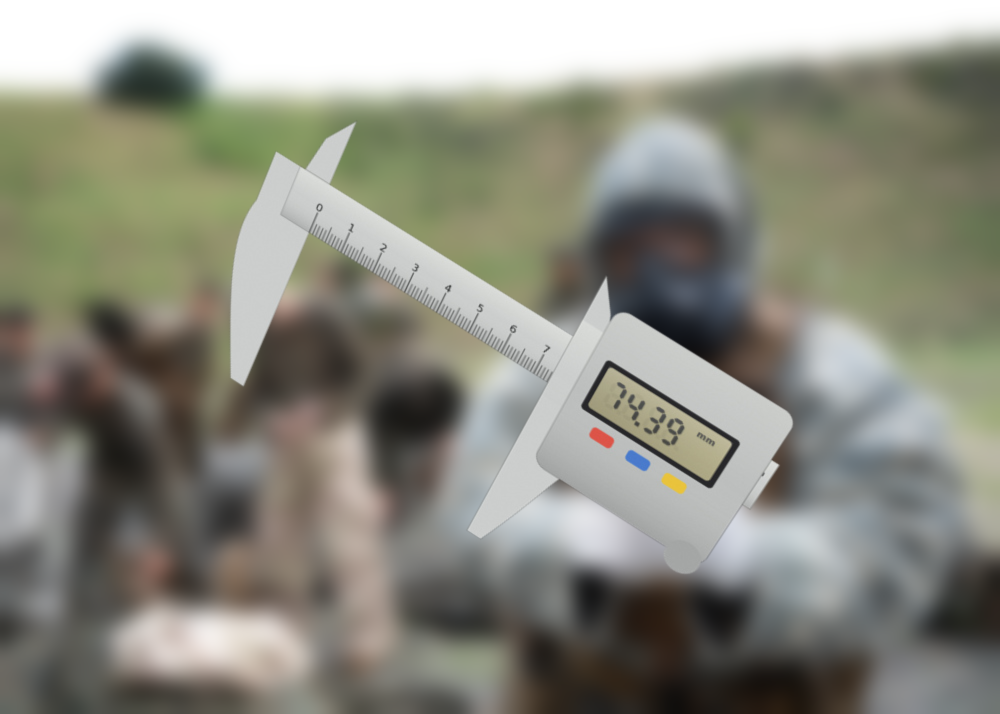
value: 74.39 (mm)
